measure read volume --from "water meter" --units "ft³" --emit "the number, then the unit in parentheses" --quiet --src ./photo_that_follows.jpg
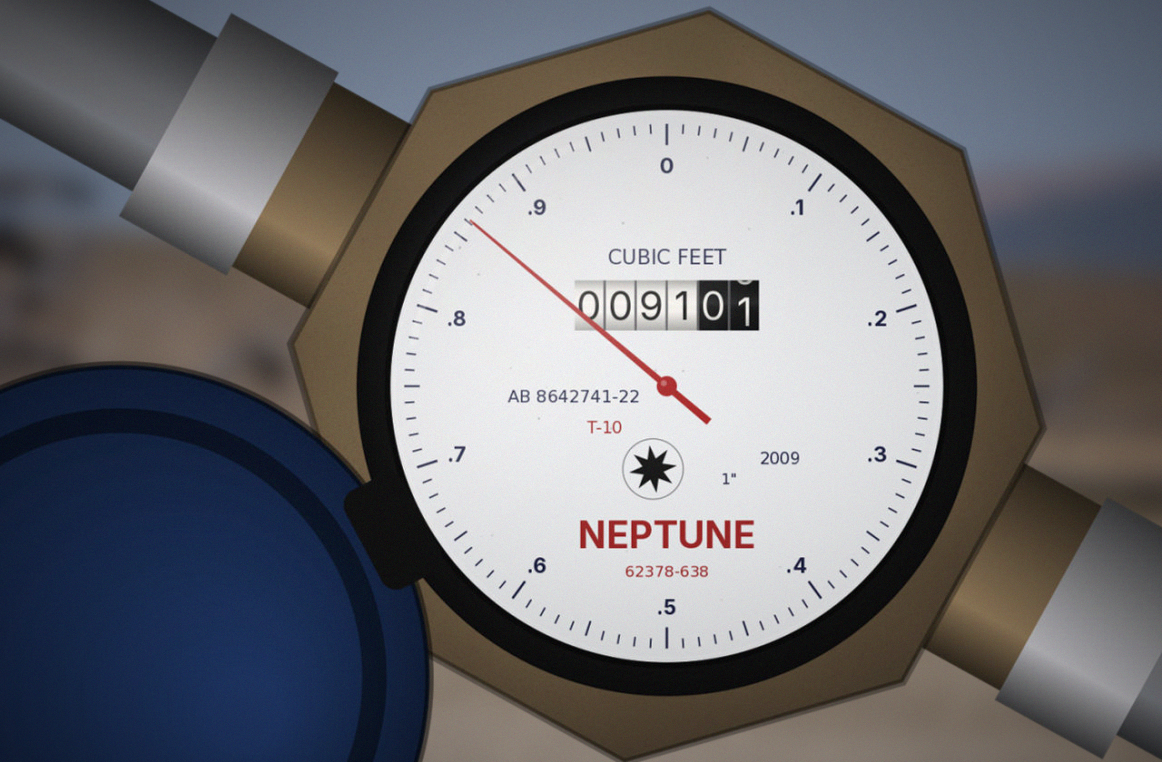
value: 9100.86 (ft³)
